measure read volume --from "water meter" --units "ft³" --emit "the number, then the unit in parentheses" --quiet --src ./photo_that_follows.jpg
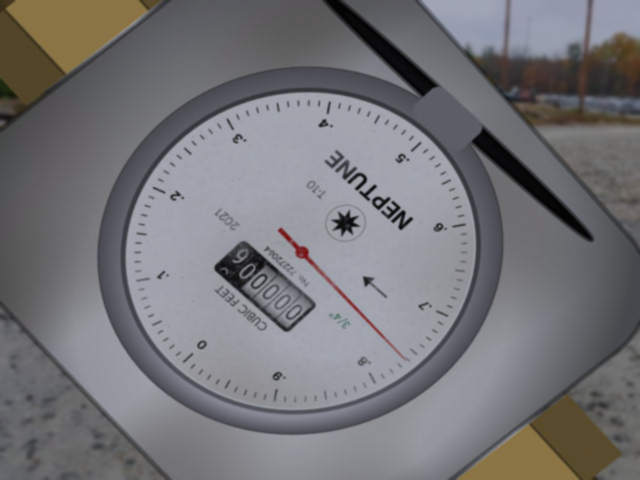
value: 5.76 (ft³)
